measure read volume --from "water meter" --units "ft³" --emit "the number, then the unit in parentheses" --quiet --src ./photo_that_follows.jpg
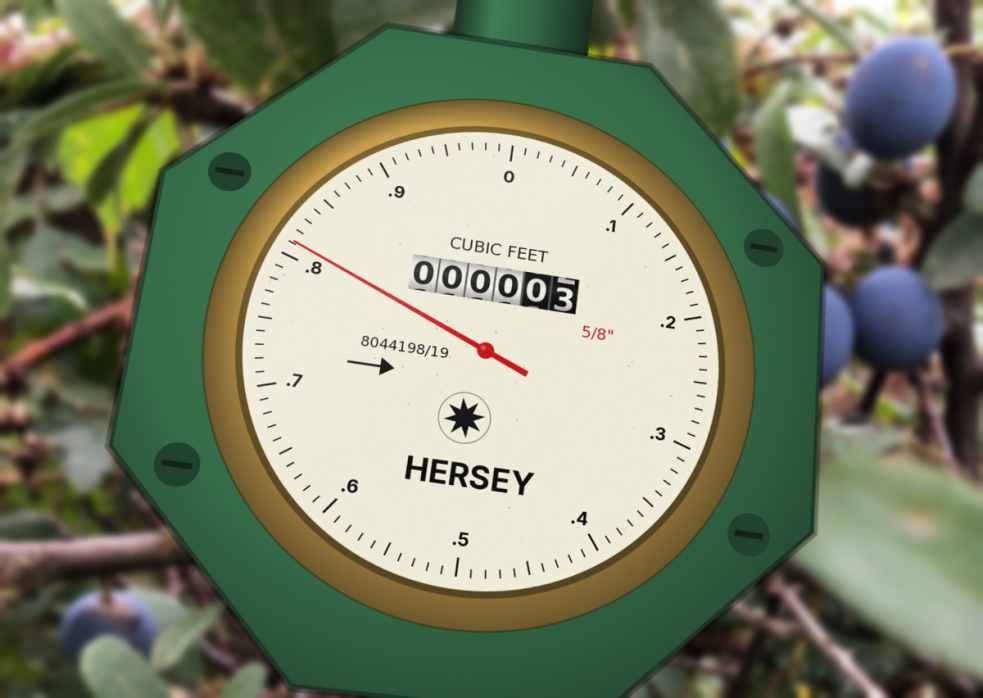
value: 2.81 (ft³)
